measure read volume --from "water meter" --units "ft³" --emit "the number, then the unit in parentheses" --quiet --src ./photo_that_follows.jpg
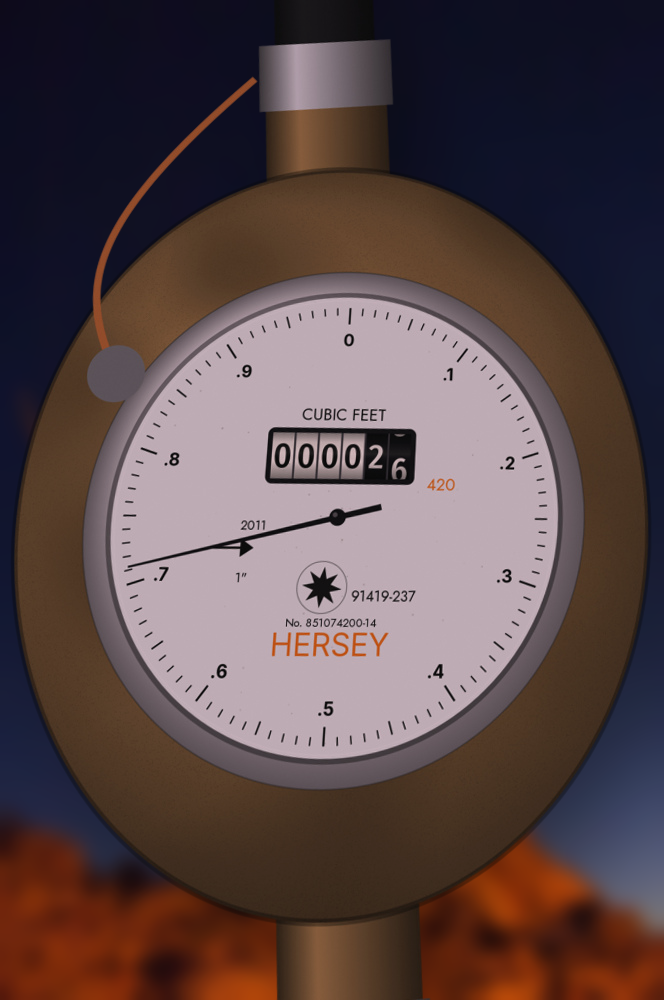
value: 25.71 (ft³)
